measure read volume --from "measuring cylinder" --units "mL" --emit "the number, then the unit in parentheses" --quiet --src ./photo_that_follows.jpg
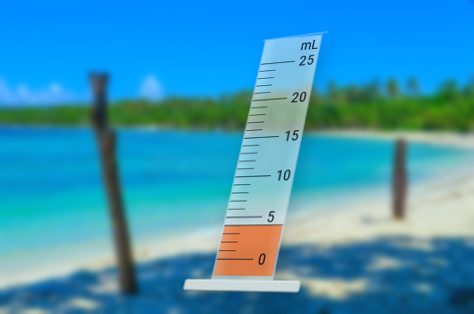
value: 4 (mL)
